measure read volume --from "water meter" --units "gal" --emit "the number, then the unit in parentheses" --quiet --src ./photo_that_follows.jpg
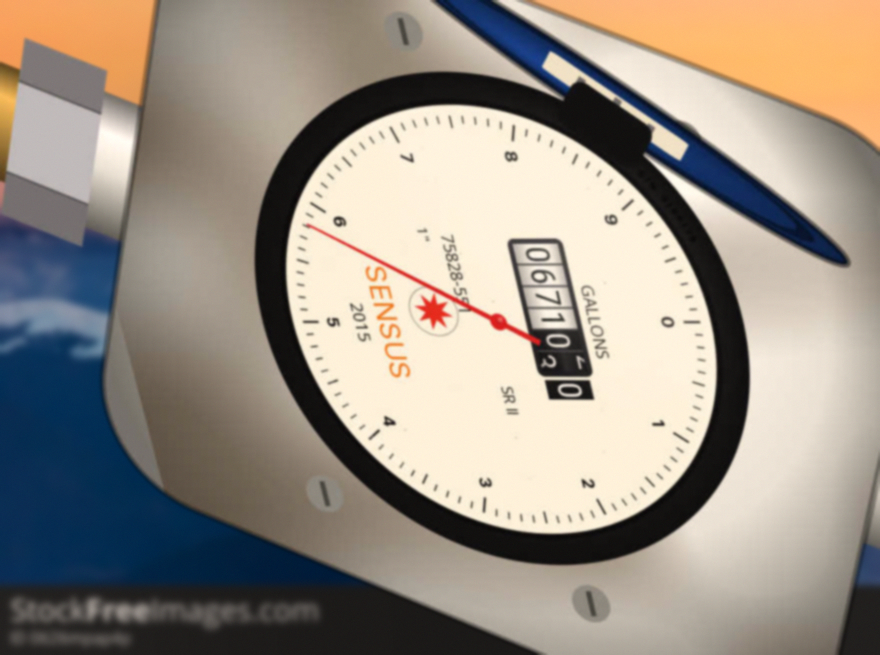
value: 671025.8 (gal)
